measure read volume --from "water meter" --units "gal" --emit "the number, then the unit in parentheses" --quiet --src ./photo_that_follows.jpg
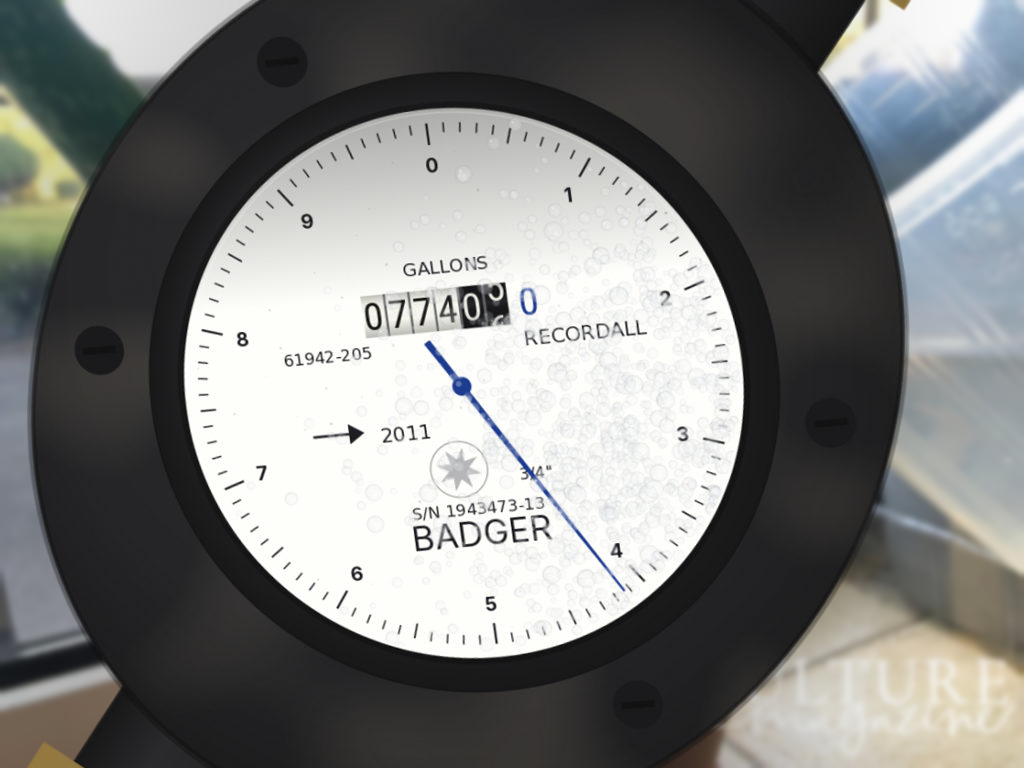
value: 774054.1 (gal)
